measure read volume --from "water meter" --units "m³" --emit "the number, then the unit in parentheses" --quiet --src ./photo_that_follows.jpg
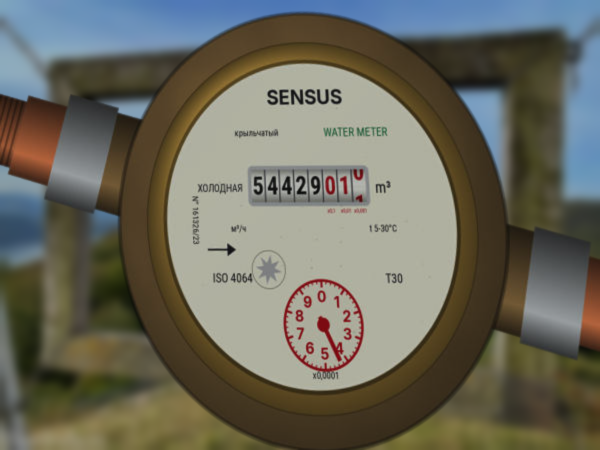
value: 54429.0104 (m³)
